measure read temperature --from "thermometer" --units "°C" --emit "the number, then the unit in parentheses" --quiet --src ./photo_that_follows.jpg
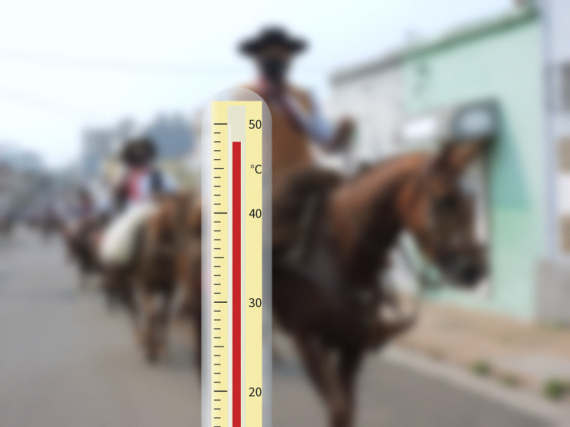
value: 48 (°C)
